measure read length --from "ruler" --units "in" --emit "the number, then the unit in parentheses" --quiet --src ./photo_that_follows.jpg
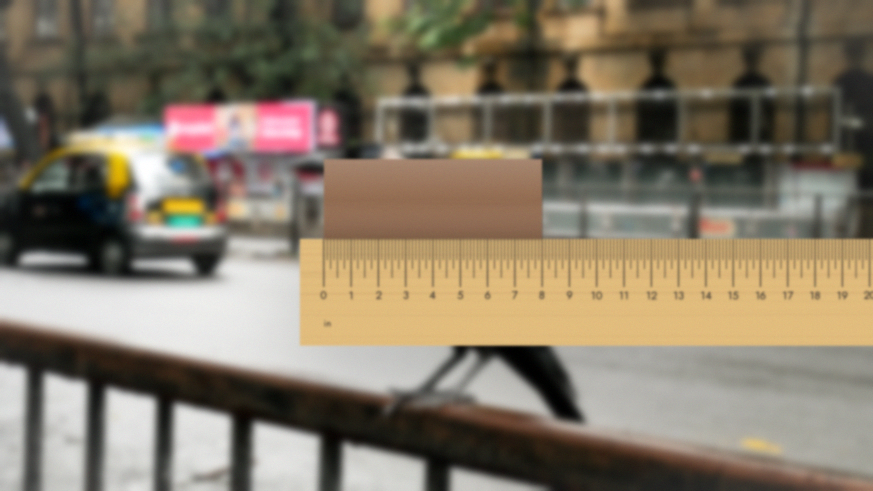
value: 8 (in)
